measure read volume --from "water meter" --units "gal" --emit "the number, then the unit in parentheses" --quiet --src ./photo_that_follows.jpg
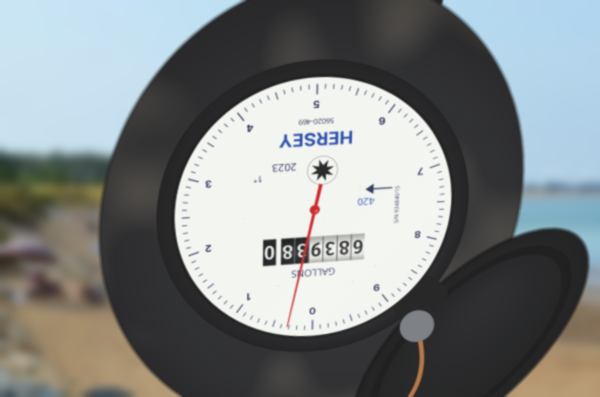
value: 6839380.3 (gal)
